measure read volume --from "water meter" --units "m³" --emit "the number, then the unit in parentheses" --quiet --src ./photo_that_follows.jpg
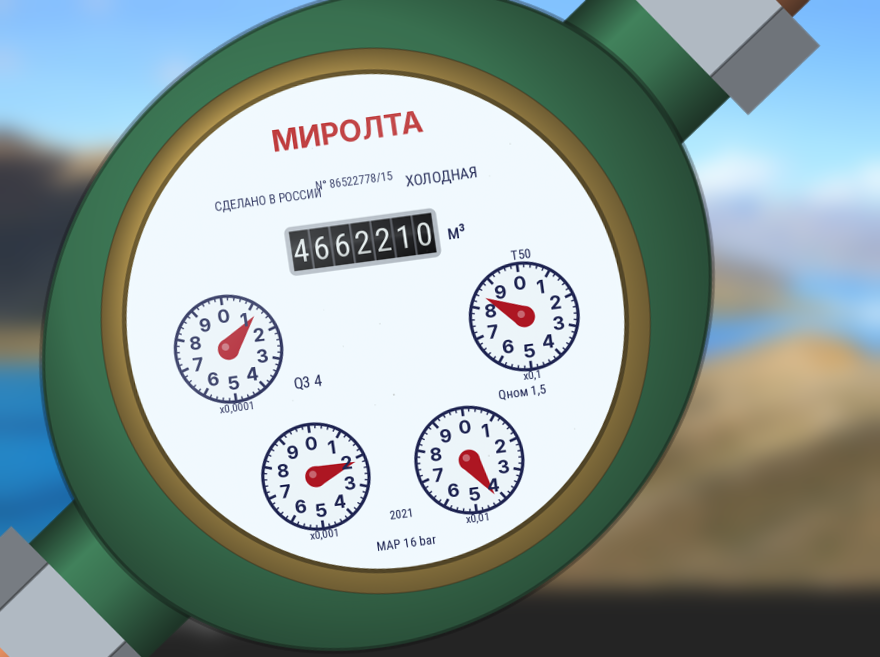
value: 4662210.8421 (m³)
